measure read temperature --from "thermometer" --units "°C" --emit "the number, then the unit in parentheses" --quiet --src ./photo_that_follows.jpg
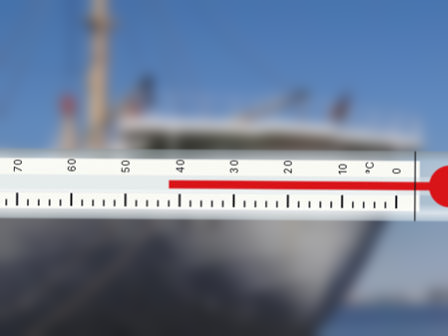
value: 42 (°C)
